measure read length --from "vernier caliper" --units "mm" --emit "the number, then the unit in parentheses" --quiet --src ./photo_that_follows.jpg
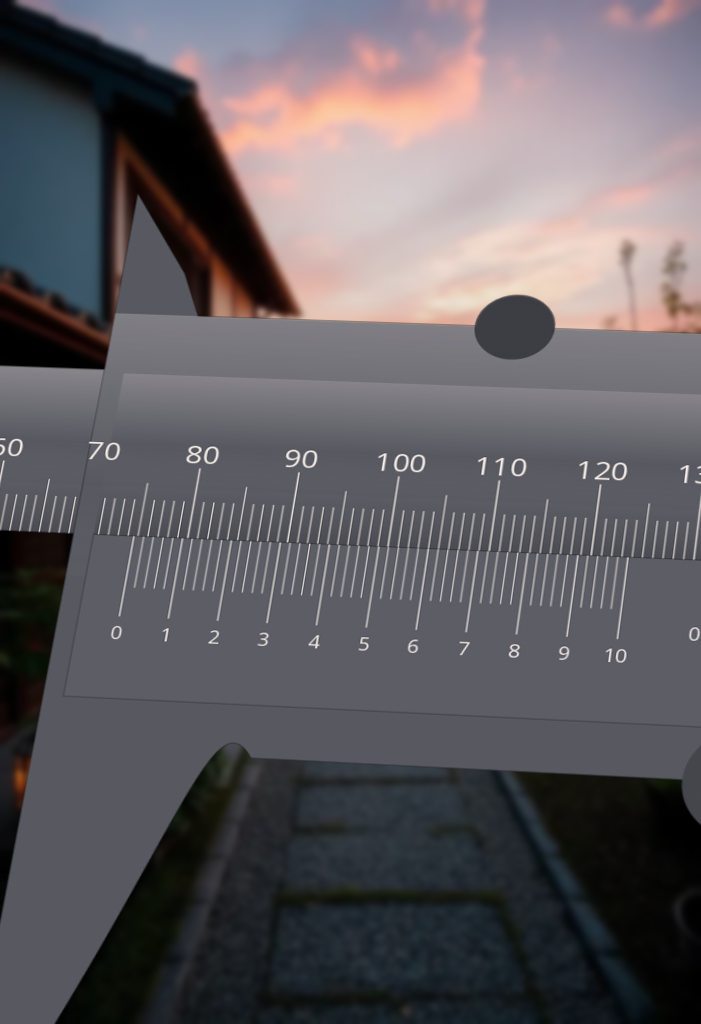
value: 74.6 (mm)
